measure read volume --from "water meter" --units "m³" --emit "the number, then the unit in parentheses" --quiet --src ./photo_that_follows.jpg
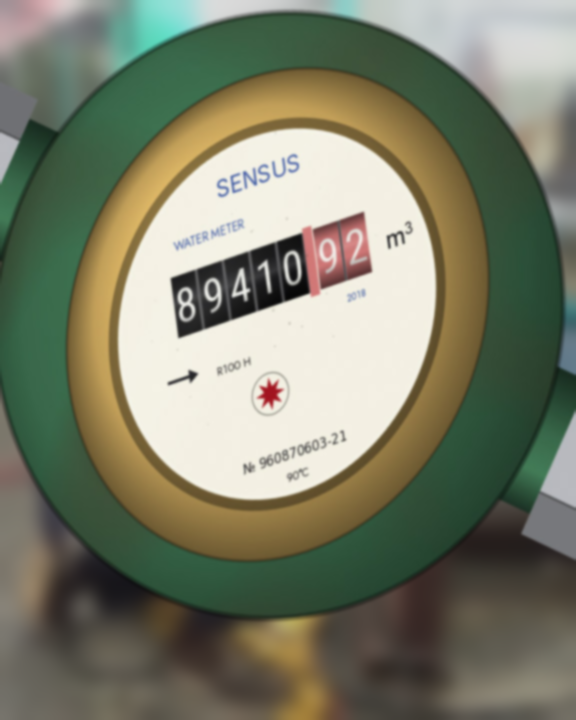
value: 89410.92 (m³)
